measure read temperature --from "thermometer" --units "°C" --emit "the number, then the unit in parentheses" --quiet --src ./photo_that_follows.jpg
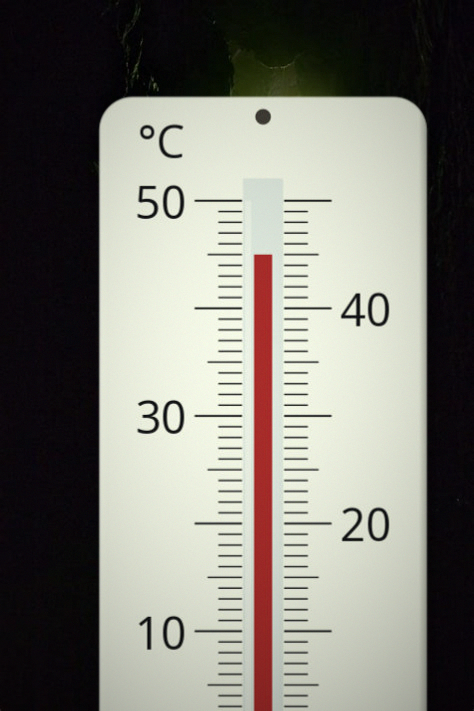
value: 45 (°C)
